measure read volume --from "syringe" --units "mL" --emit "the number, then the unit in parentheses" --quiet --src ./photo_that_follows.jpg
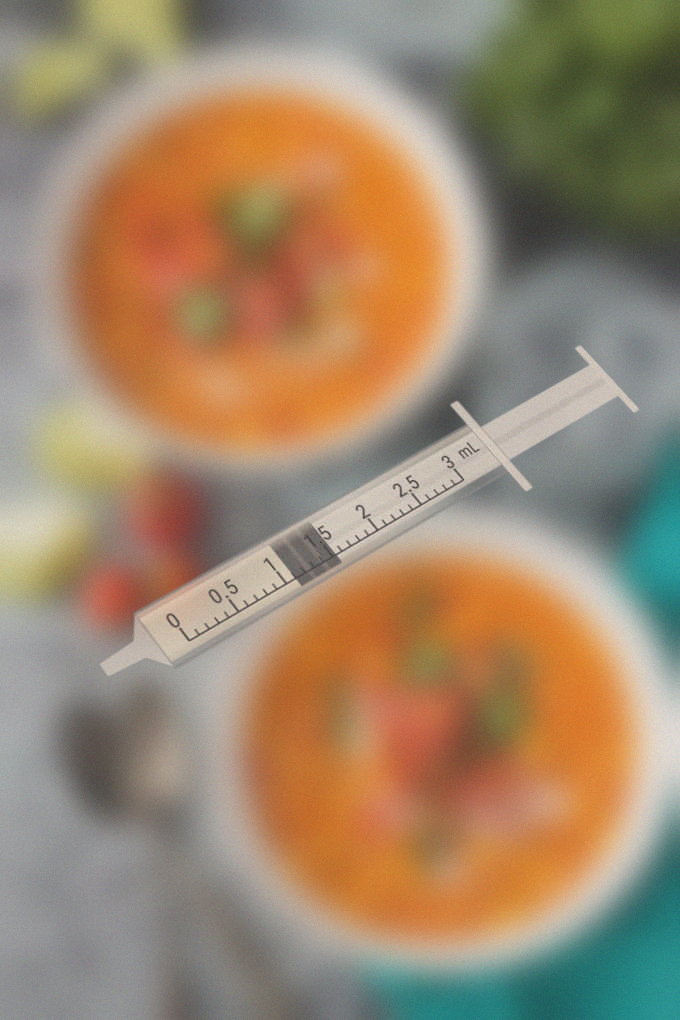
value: 1.1 (mL)
